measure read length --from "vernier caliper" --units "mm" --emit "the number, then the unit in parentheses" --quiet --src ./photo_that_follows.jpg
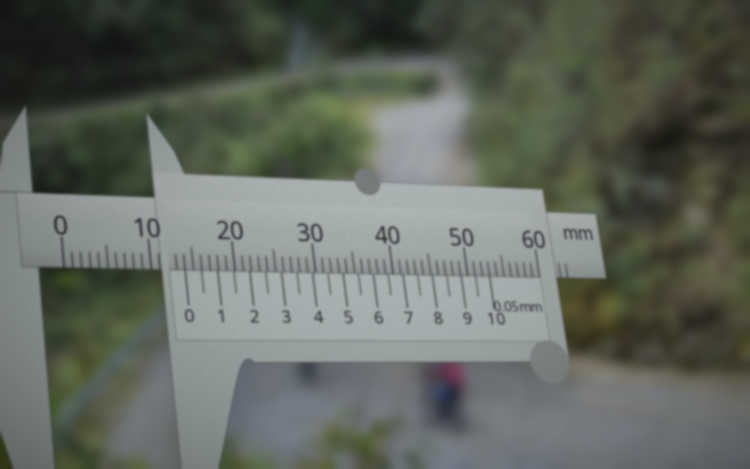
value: 14.0 (mm)
